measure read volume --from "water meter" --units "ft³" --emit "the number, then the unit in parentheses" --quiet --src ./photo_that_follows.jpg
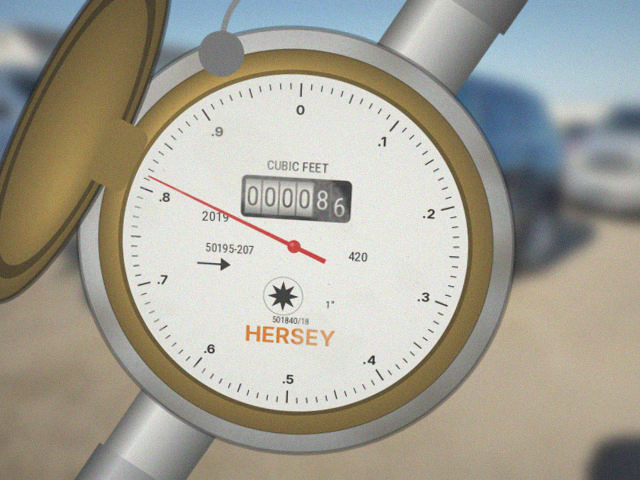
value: 85.81 (ft³)
